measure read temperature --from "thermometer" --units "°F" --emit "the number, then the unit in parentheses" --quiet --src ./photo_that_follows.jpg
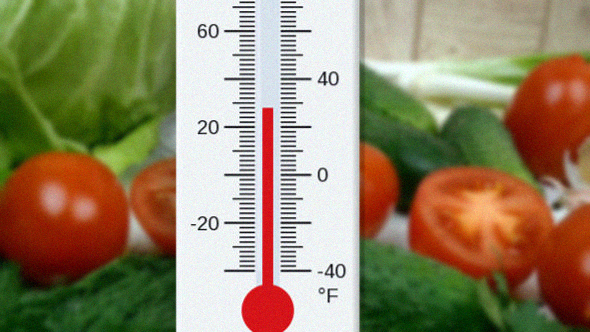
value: 28 (°F)
